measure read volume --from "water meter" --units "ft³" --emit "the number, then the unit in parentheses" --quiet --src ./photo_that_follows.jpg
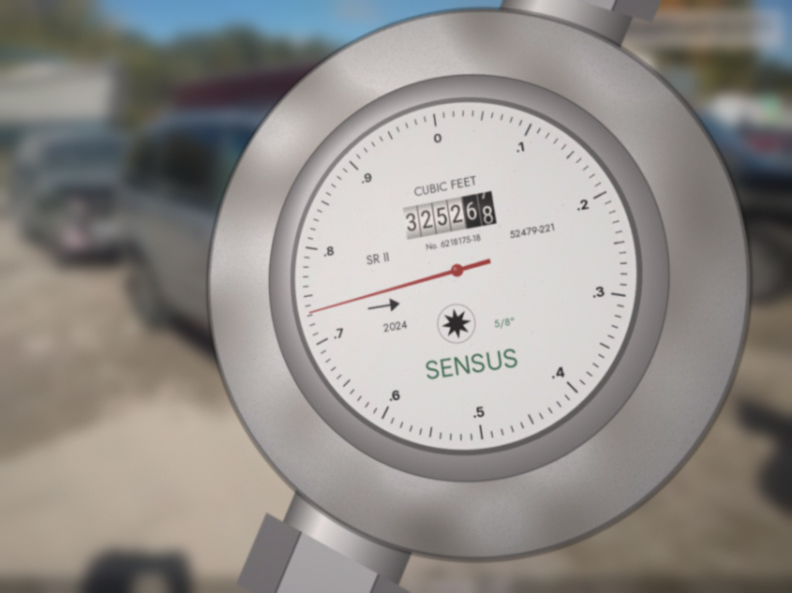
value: 325267.73 (ft³)
